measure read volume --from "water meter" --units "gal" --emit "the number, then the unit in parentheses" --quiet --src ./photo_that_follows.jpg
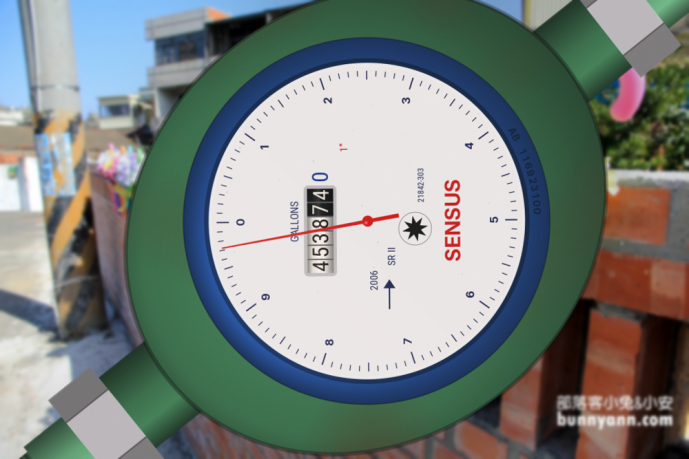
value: 4538739.7 (gal)
